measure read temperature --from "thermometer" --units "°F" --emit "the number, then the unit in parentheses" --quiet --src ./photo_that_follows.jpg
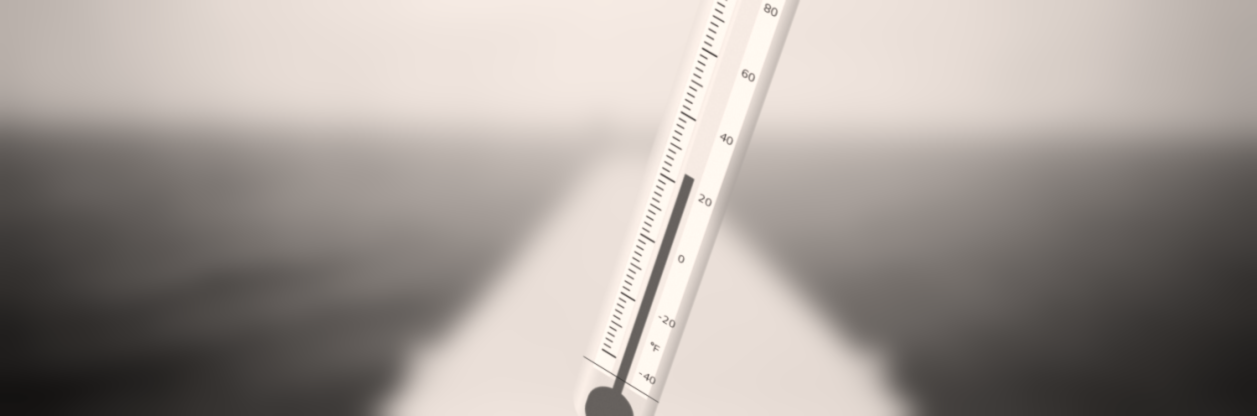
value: 24 (°F)
